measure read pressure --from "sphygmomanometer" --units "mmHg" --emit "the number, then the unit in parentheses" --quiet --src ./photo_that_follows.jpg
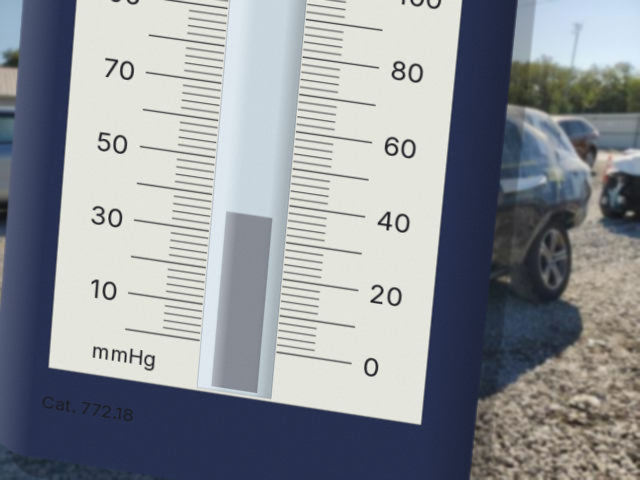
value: 36 (mmHg)
